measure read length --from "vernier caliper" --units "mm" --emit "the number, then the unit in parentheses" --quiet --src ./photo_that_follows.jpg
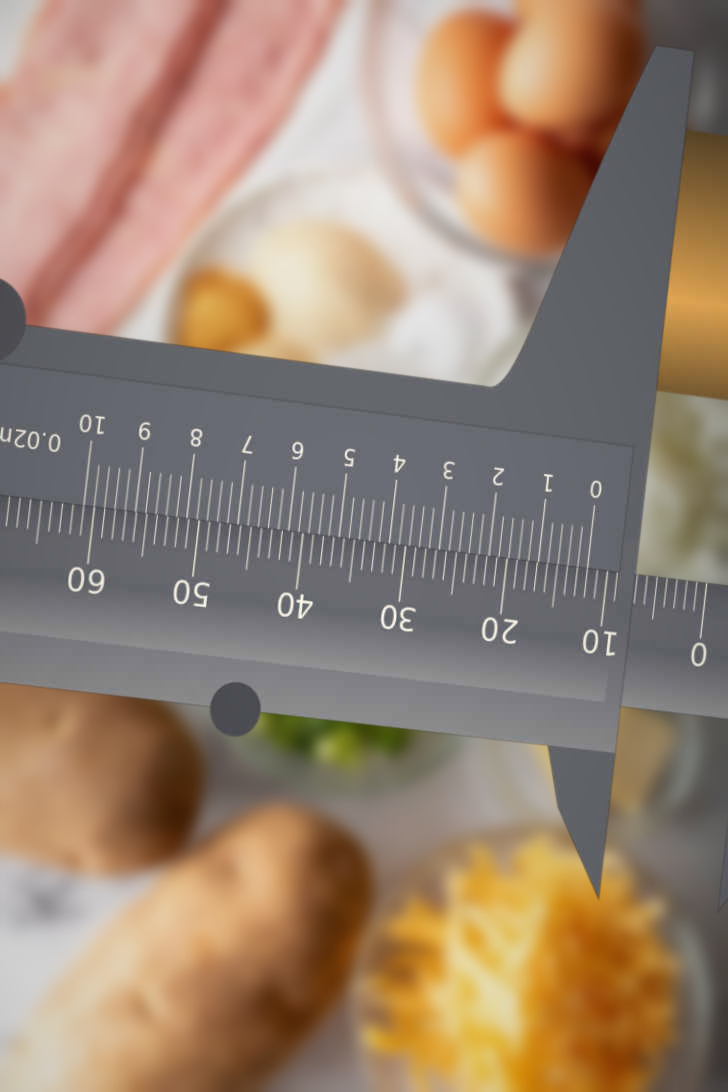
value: 12.0 (mm)
